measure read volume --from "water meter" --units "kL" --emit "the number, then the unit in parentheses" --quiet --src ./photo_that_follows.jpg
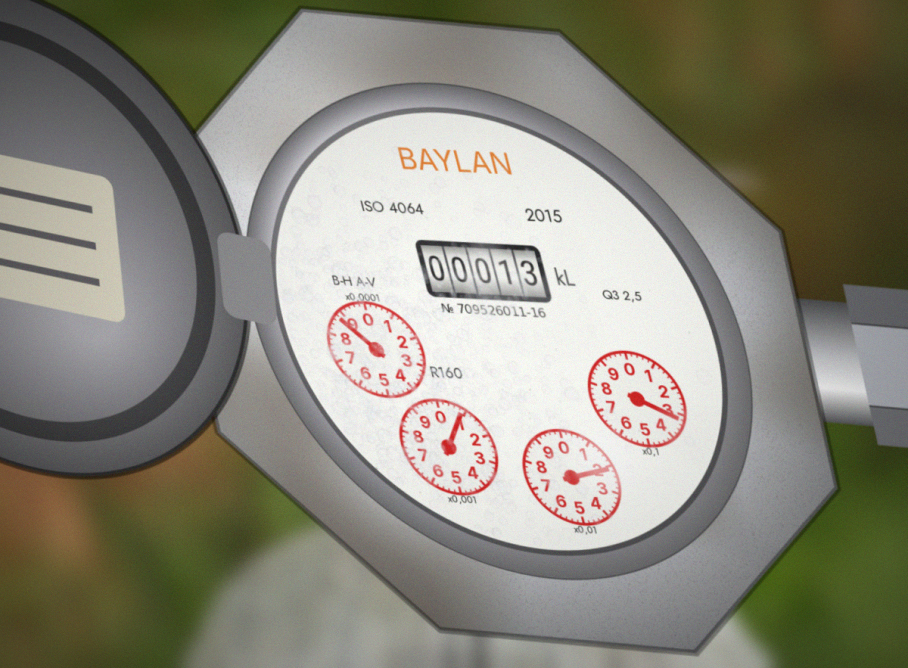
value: 13.3208 (kL)
